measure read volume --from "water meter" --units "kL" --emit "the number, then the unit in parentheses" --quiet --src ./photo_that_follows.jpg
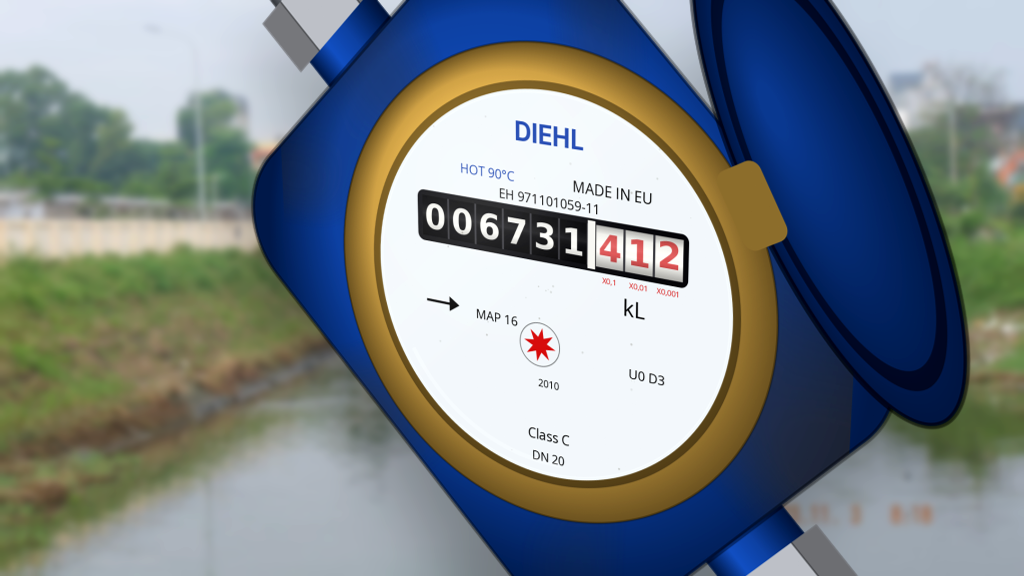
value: 6731.412 (kL)
